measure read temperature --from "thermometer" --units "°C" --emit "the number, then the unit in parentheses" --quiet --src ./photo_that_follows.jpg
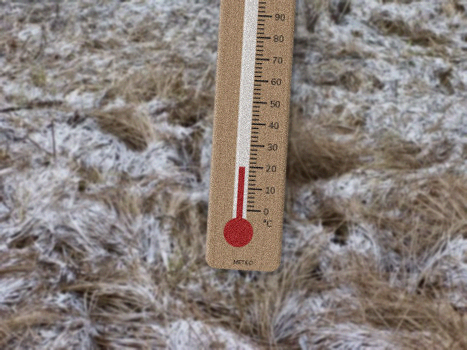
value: 20 (°C)
